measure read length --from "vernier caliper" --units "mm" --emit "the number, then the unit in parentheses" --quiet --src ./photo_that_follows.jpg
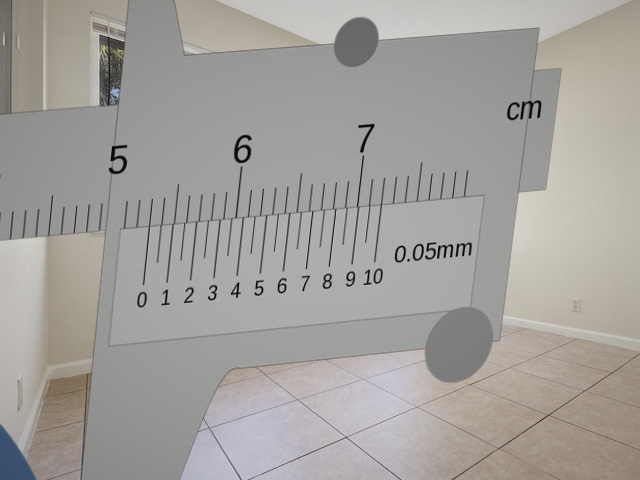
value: 53.0 (mm)
